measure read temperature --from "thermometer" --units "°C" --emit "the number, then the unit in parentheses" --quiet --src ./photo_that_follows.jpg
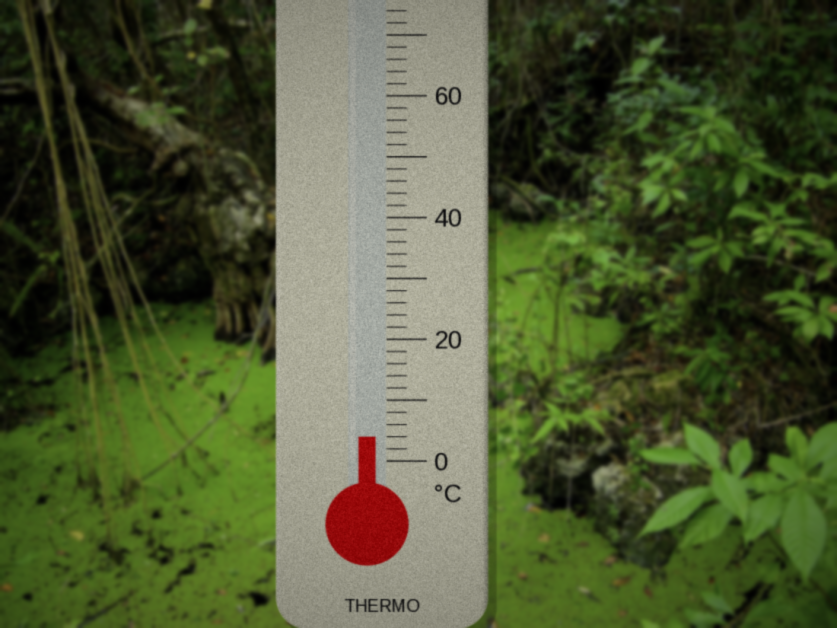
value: 4 (°C)
